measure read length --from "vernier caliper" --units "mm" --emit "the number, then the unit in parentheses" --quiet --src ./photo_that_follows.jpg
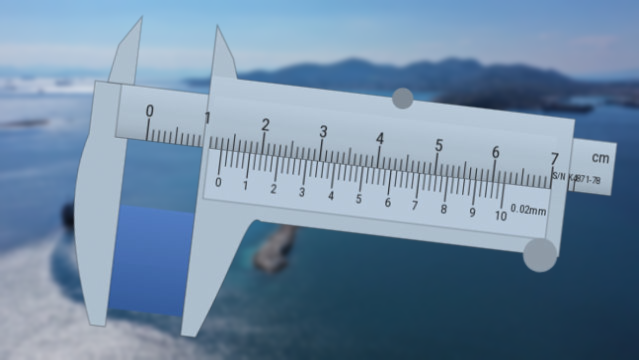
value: 13.0 (mm)
